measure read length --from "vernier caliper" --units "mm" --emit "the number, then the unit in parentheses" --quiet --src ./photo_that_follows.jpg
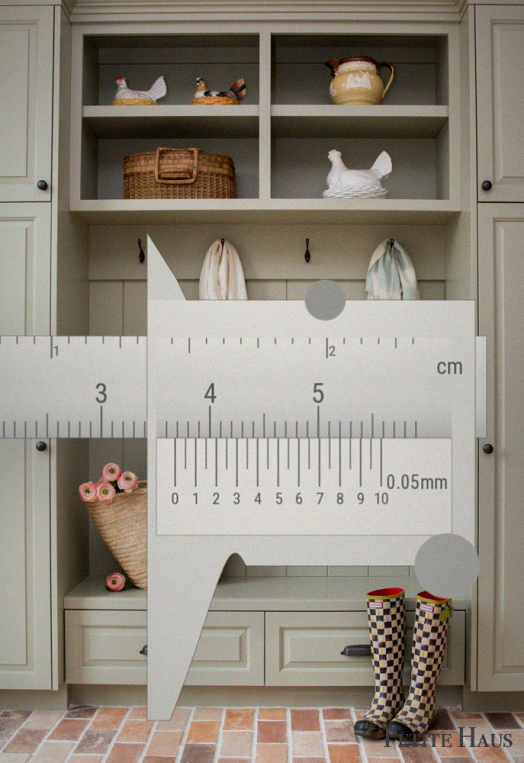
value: 36.8 (mm)
